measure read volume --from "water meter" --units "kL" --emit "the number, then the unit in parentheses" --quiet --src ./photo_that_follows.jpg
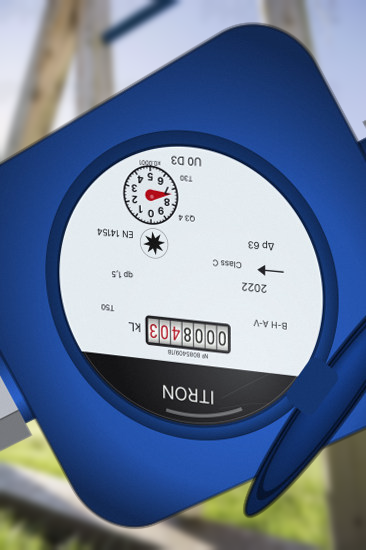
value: 8.4037 (kL)
